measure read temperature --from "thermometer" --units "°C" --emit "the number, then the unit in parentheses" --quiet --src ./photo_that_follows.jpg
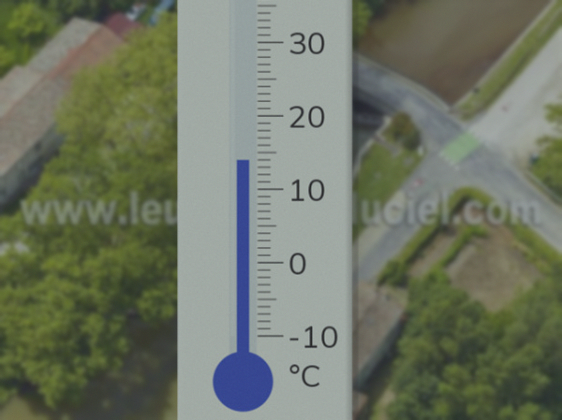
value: 14 (°C)
